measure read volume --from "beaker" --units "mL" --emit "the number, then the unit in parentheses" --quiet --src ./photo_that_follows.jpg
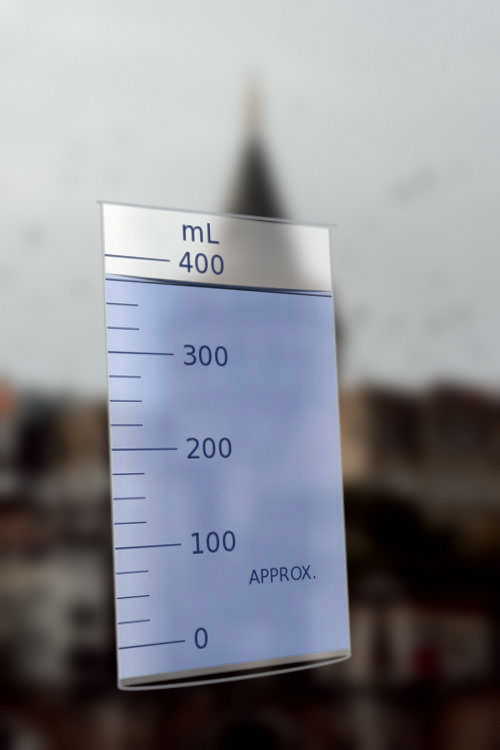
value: 375 (mL)
